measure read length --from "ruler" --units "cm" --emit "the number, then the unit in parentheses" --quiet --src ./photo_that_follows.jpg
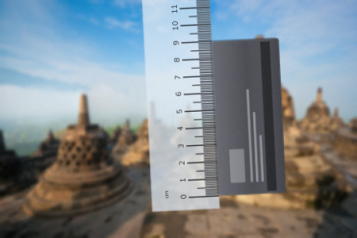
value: 9 (cm)
